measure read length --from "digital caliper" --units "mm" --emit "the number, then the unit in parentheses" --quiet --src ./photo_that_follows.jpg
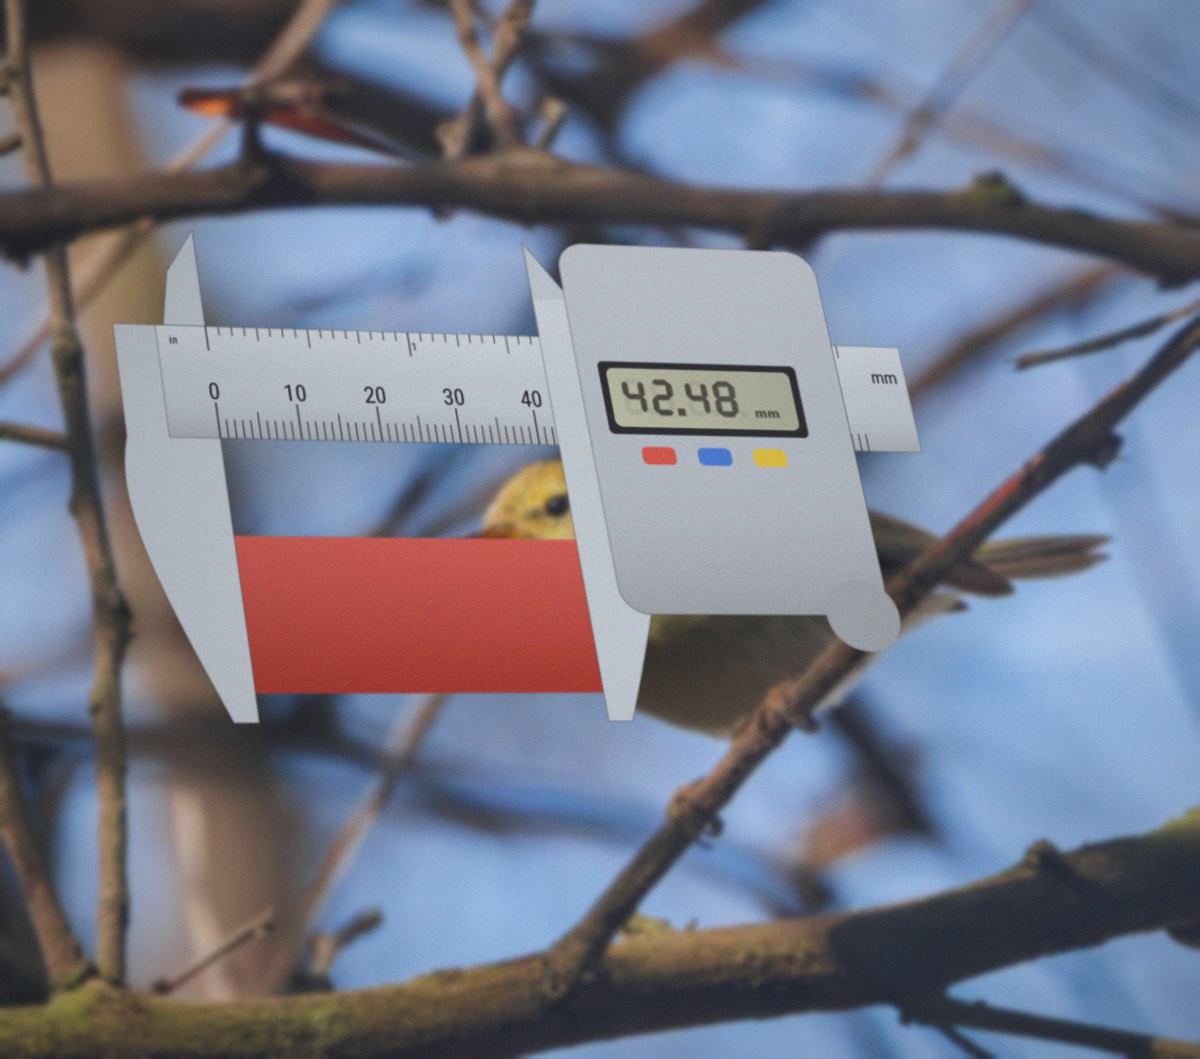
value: 42.48 (mm)
